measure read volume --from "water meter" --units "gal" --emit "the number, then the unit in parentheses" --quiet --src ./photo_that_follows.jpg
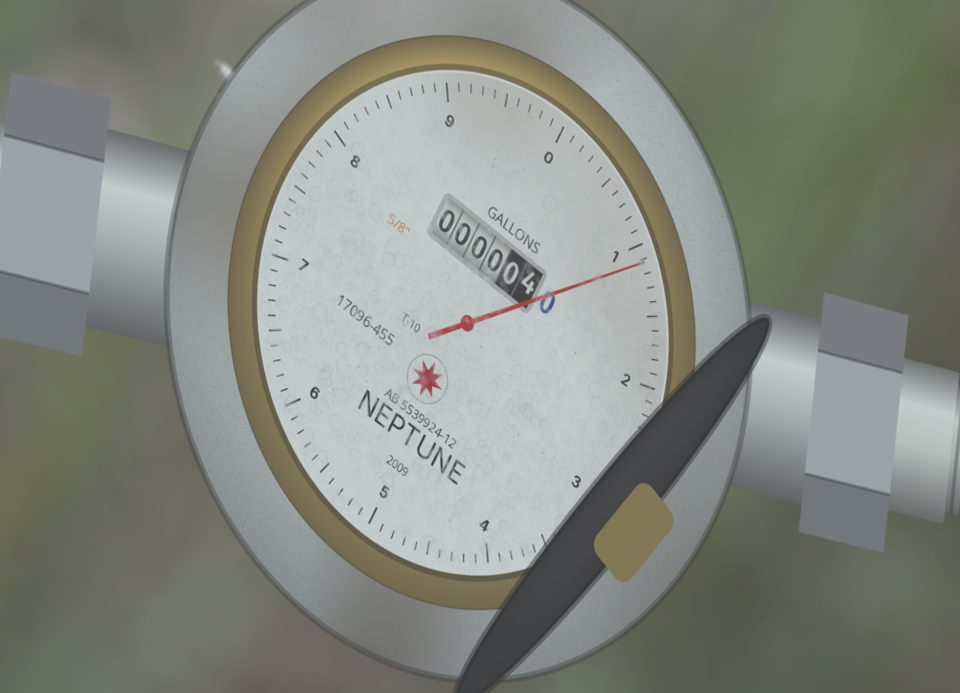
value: 41.1 (gal)
